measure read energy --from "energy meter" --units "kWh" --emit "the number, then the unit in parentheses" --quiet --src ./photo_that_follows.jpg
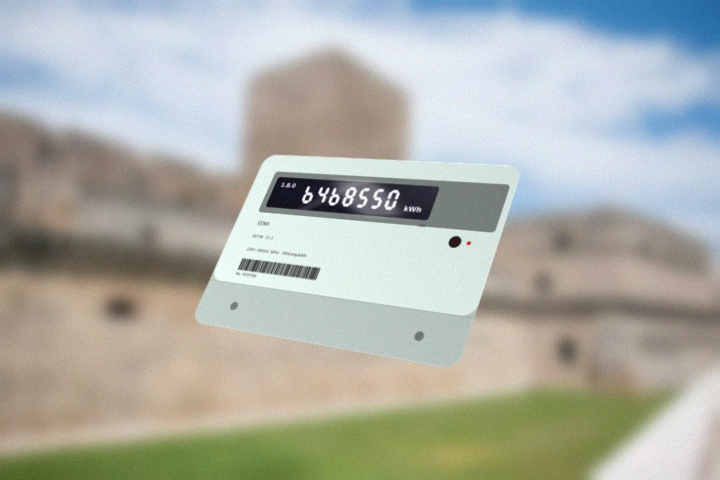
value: 6468550 (kWh)
